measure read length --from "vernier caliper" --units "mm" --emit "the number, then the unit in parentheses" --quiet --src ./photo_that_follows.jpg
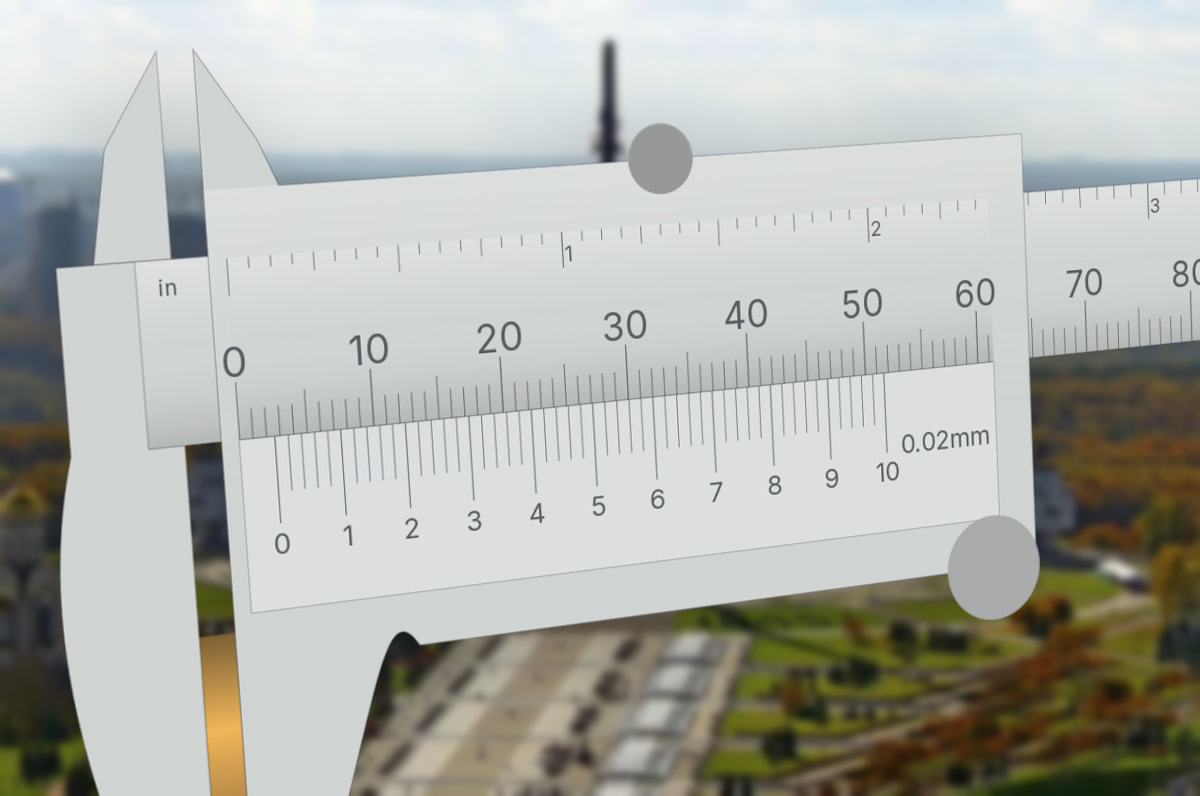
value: 2.6 (mm)
